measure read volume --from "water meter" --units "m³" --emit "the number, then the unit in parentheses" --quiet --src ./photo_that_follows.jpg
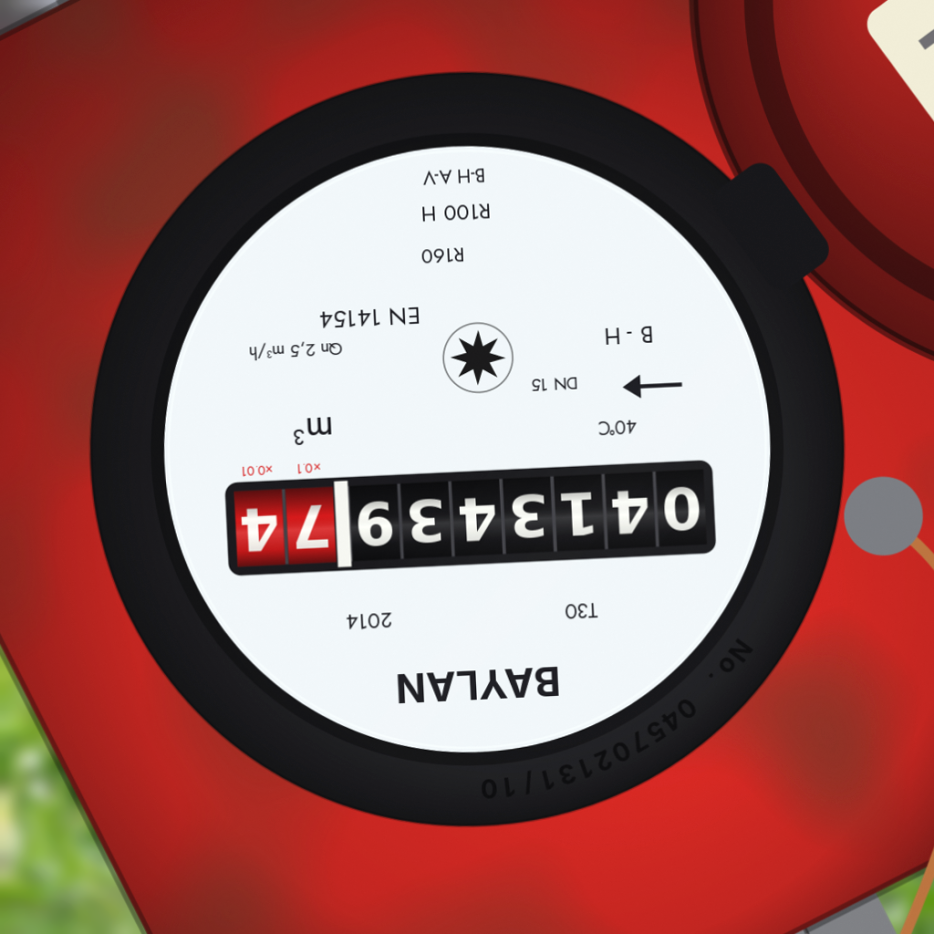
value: 413439.74 (m³)
